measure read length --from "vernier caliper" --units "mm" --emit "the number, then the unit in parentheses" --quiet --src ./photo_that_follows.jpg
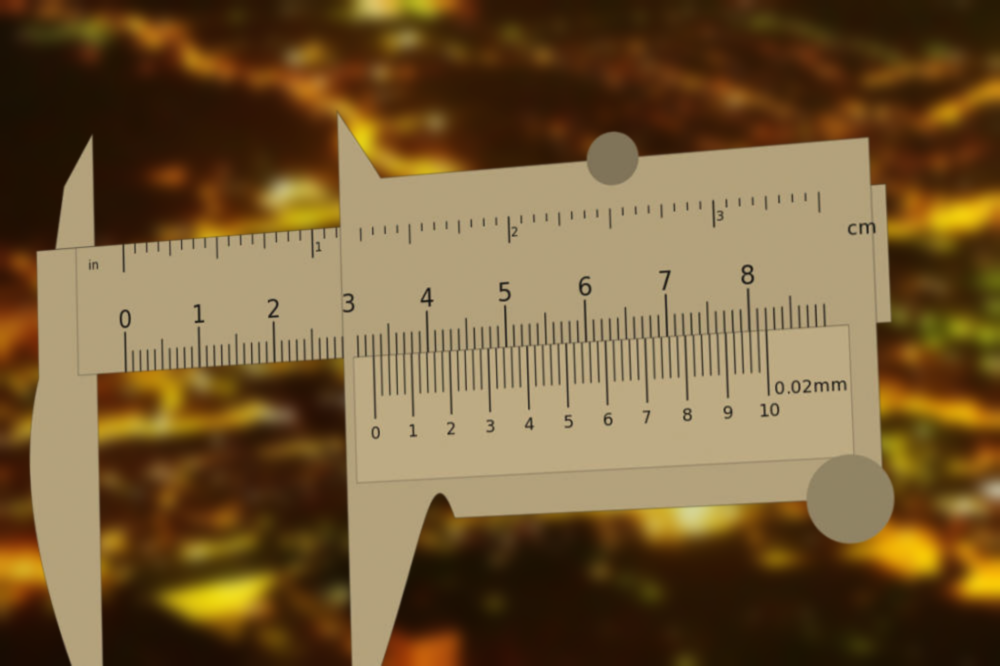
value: 33.0 (mm)
